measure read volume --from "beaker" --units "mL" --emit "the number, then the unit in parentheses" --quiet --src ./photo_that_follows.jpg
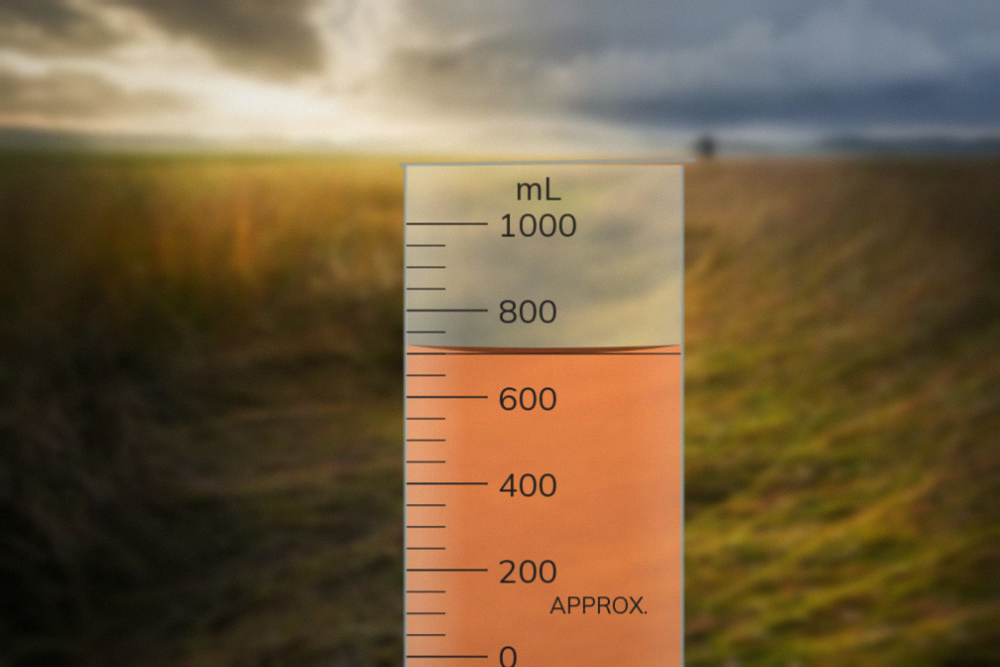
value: 700 (mL)
